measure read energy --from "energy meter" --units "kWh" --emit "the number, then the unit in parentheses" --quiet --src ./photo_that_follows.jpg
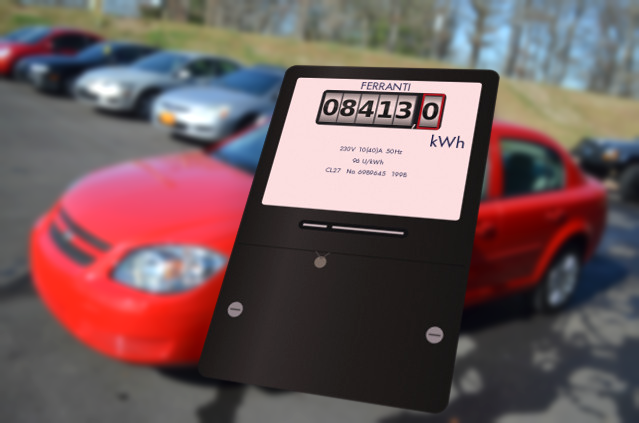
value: 8413.0 (kWh)
